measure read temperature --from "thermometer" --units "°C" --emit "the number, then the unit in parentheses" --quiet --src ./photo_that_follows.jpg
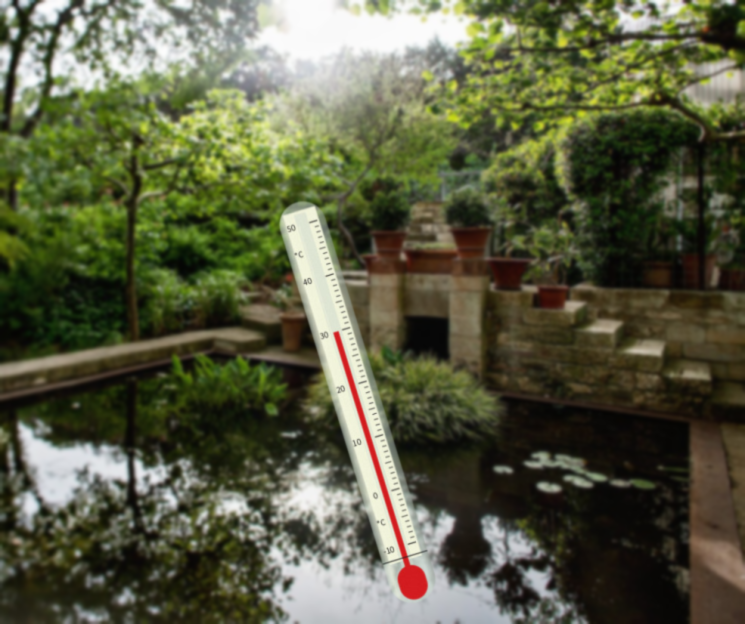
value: 30 (°C)
